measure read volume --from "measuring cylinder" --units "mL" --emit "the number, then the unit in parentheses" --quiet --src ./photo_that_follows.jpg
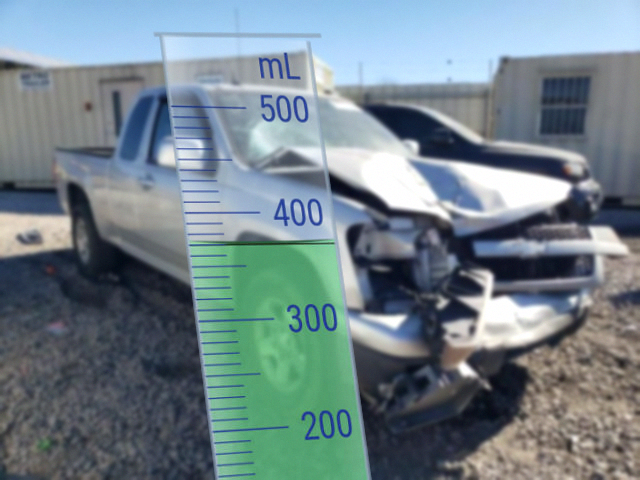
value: 370 (mL)
